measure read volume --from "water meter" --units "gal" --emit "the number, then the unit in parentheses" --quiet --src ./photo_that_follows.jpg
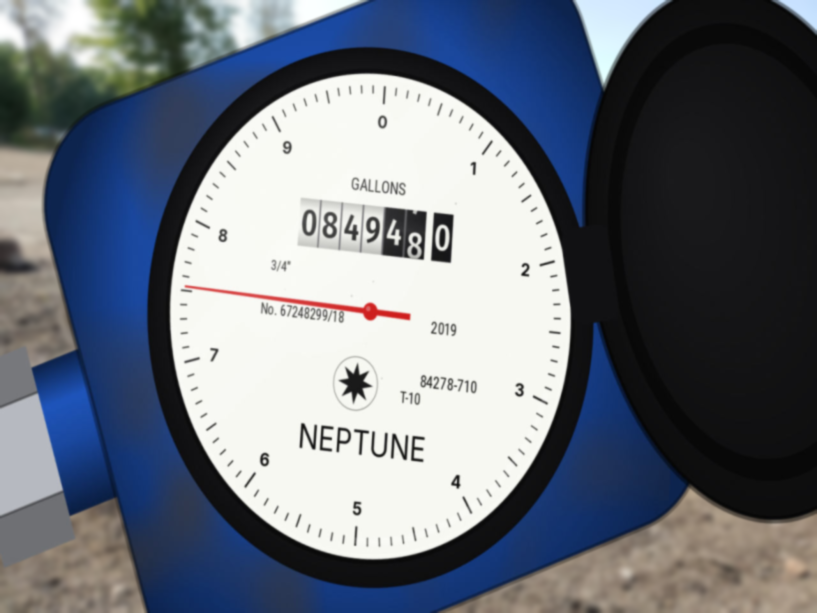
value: 849477.5 (gal)
